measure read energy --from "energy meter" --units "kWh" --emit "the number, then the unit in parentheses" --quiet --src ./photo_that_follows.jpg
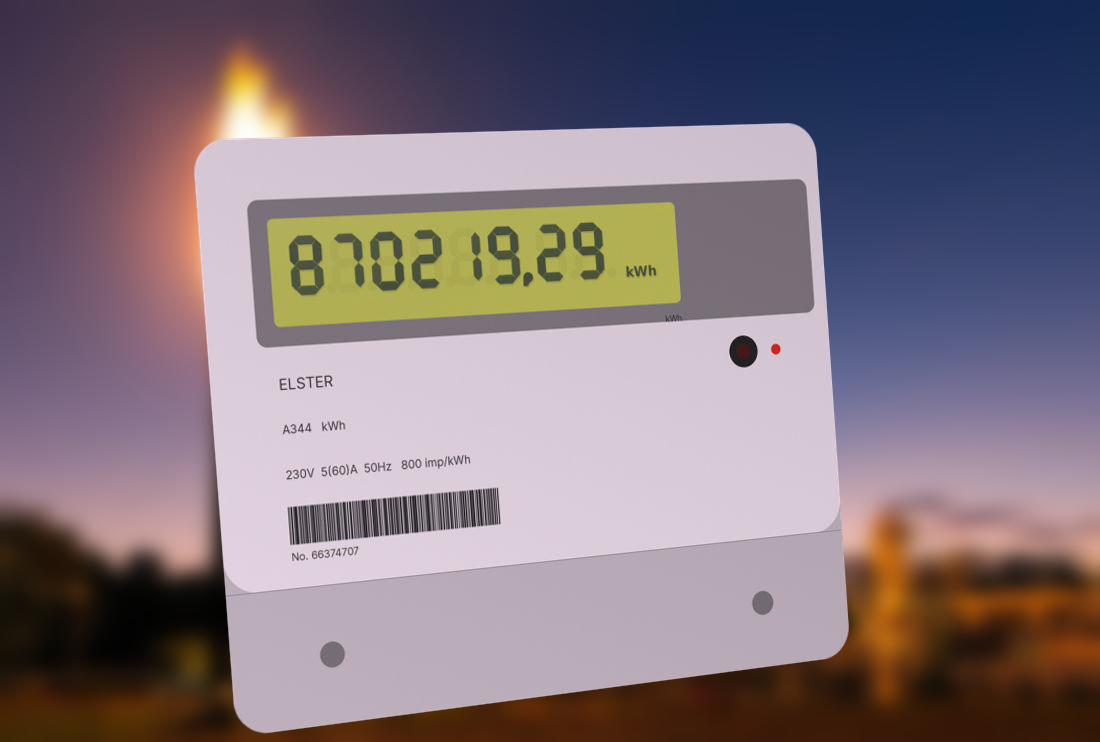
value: 870219.29 (kWh)
